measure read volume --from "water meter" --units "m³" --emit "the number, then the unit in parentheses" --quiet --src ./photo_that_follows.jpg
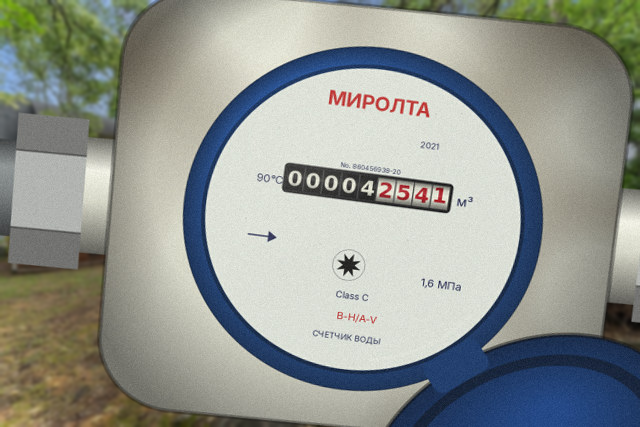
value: 4.2541 (m³)
